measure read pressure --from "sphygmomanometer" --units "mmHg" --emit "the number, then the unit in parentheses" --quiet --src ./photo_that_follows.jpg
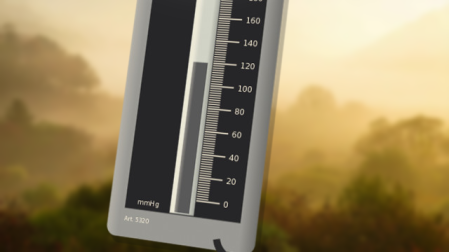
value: 120 (mmHg)
